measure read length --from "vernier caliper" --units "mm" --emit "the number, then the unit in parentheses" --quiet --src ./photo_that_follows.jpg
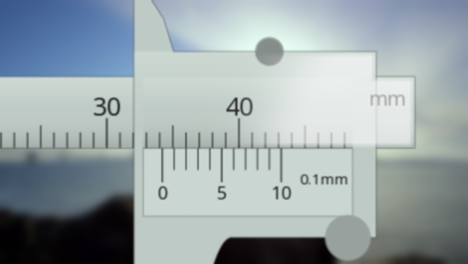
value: 34.2 (mm)
